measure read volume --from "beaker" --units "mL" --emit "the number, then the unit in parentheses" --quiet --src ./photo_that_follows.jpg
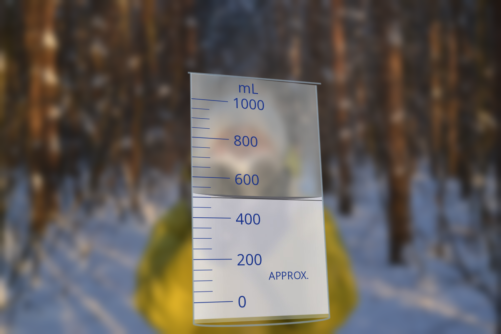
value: 500 (mL)
